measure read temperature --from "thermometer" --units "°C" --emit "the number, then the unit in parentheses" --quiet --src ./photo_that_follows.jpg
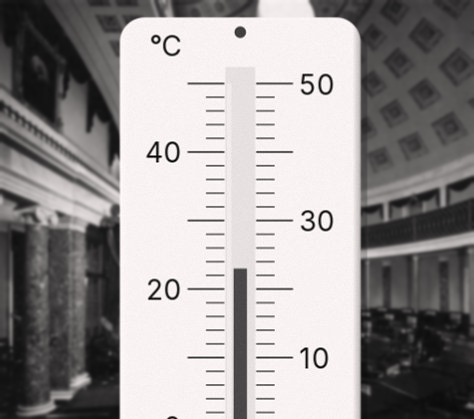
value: 23 (°C)
